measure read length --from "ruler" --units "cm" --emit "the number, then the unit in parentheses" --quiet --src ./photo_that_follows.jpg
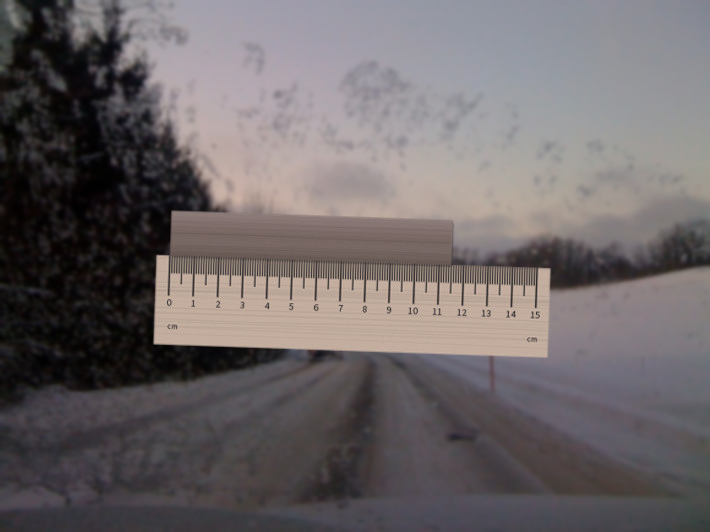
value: 11.5 (cm)
